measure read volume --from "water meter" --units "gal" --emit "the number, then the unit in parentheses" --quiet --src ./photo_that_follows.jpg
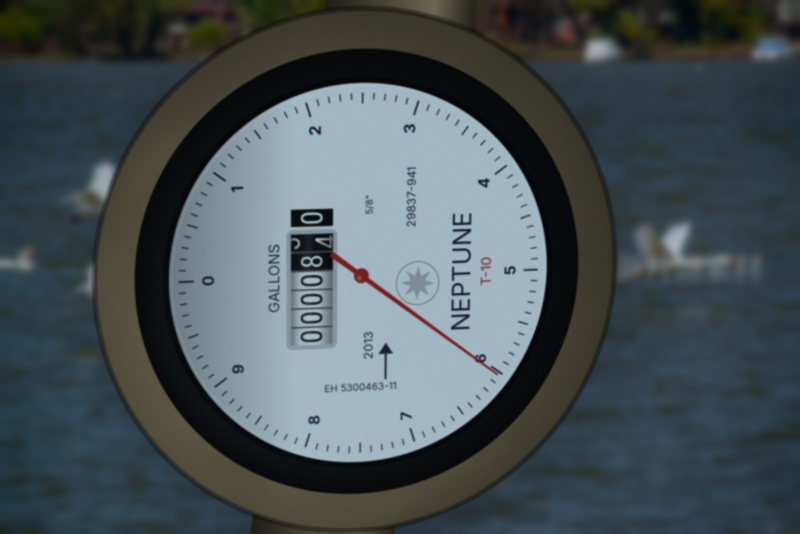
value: 836.0 (gal)
